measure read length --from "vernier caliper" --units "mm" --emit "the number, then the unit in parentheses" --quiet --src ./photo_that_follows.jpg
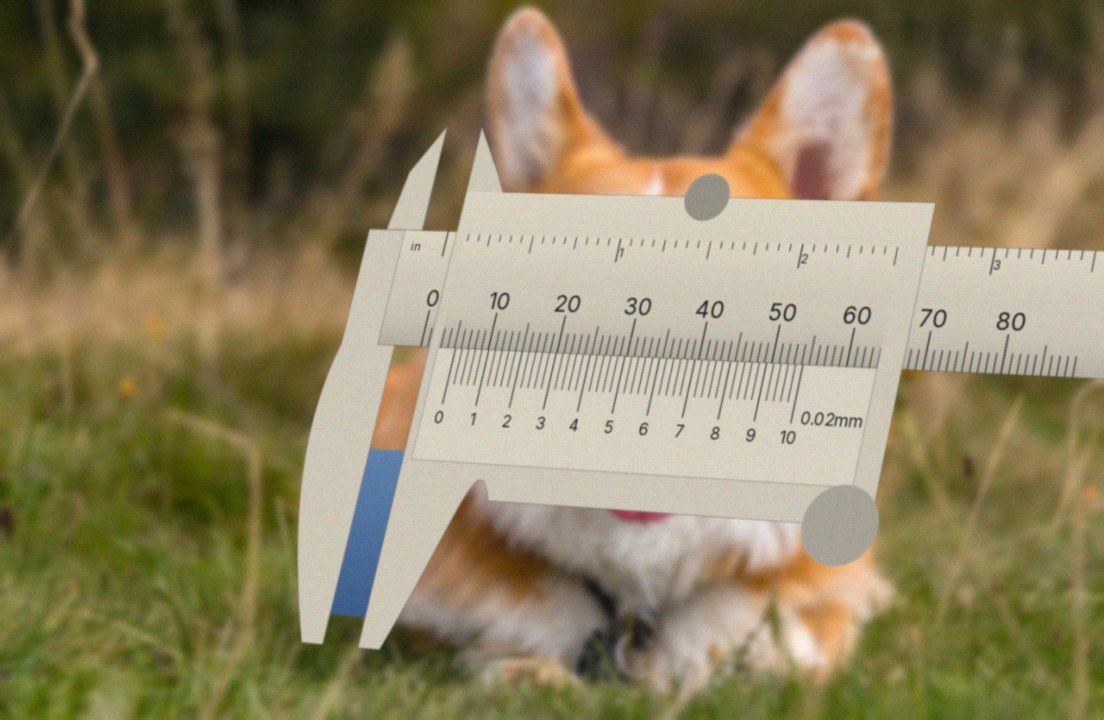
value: 5.2 (mm)
